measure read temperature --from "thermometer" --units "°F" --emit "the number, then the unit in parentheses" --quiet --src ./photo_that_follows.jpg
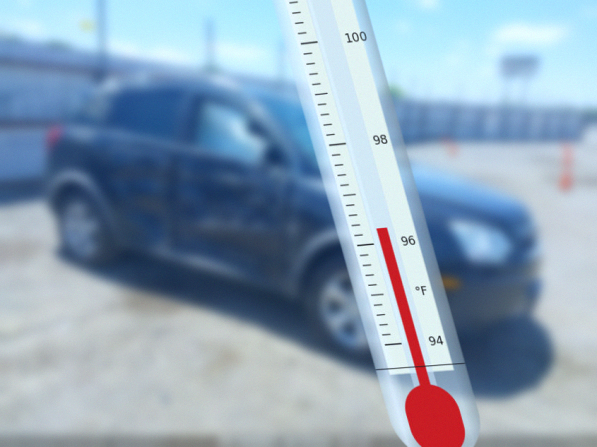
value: 96.3 (°F)
